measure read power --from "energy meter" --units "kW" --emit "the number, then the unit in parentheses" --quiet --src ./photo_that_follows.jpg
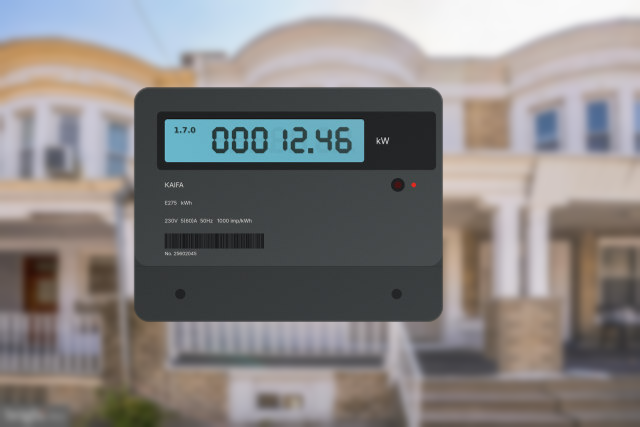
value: 12.46 (kW)
